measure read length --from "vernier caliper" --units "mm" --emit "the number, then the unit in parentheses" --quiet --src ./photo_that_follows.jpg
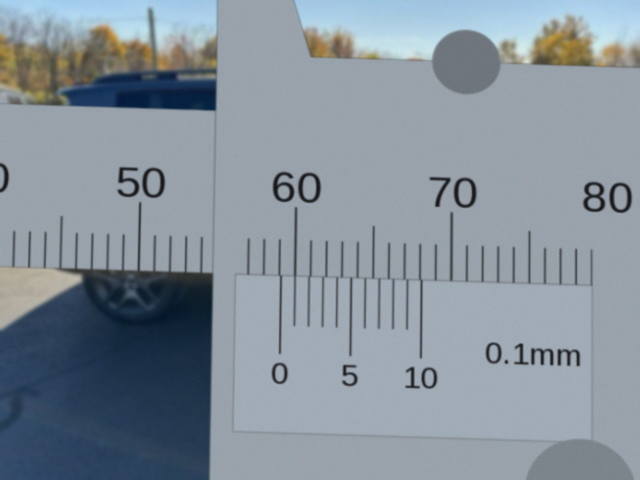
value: 59.1 (mm)
